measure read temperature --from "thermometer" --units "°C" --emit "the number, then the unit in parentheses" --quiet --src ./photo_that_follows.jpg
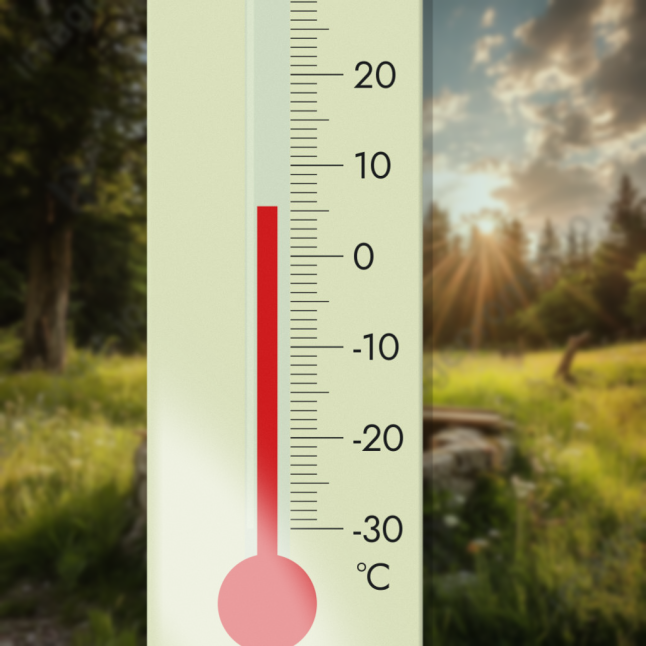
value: 5.5 (°C)
